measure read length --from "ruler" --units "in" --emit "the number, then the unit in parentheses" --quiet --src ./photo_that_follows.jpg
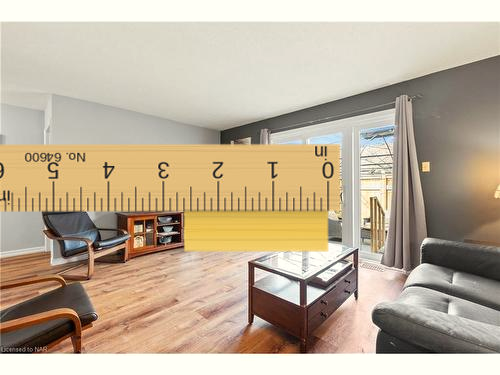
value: 2.625 (in)
